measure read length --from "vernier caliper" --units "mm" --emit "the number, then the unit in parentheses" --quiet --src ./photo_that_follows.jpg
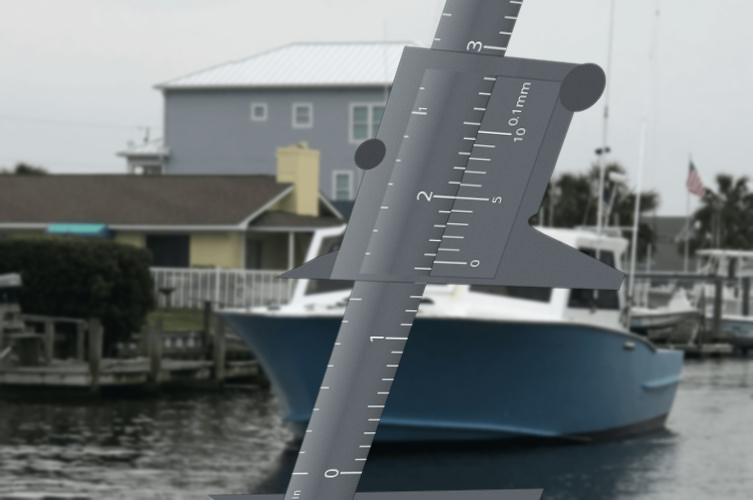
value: 15.5 (mm)
